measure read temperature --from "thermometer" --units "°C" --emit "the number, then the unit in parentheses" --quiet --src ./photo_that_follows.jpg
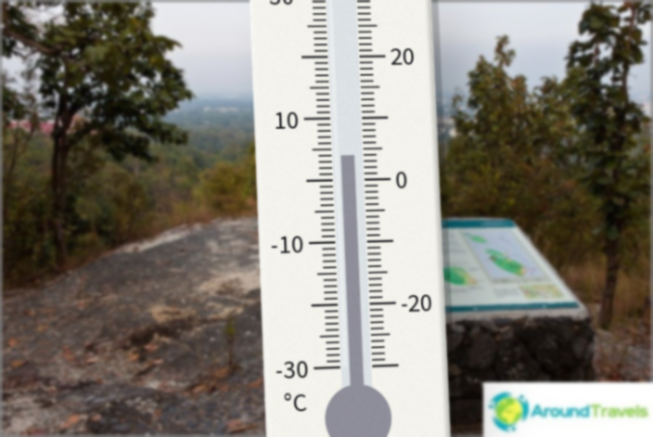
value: 4 (°C)
